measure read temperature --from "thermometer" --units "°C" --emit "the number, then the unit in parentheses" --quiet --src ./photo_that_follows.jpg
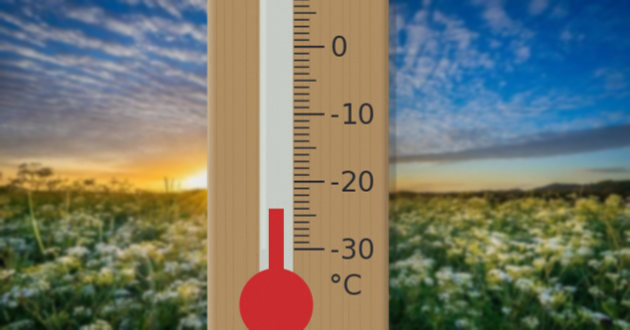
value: -24 (°C)
